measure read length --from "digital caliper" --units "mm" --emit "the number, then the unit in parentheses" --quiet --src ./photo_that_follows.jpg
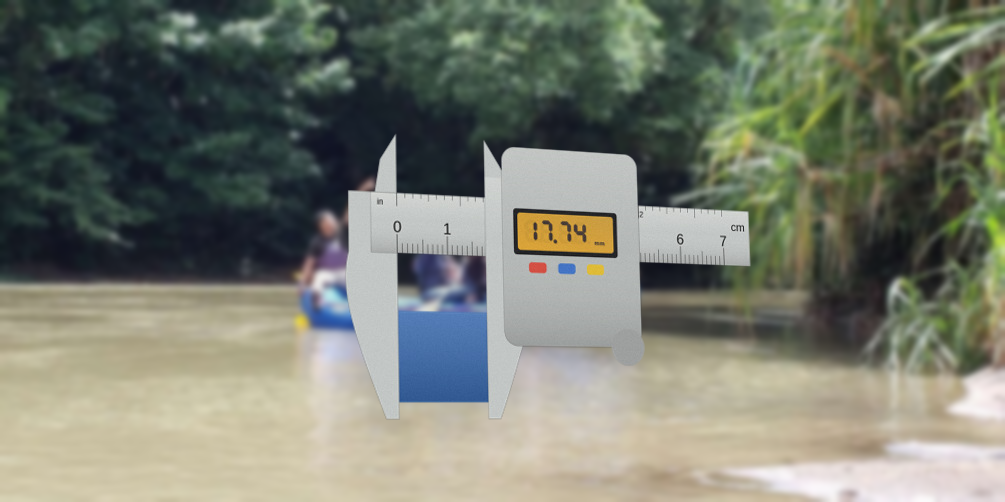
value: 17.74 (mm)
